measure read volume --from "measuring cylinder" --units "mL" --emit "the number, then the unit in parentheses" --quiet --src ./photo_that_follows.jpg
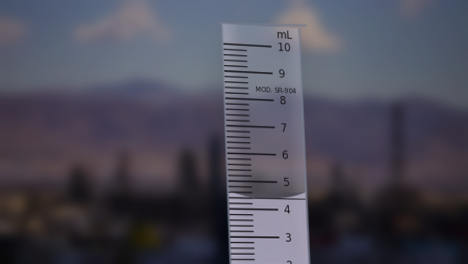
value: 4.4 (mL)
